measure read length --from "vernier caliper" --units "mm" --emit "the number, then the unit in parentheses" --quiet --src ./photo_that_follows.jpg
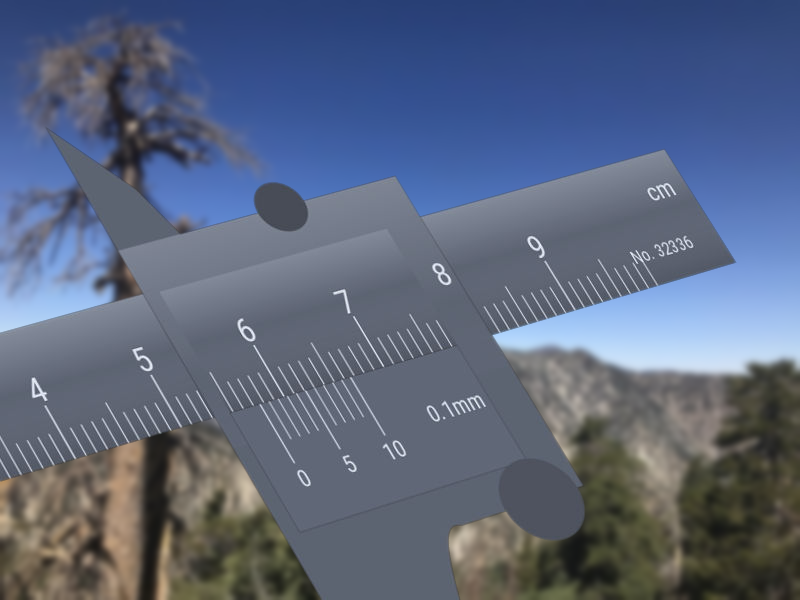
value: 57.6 (mm)
